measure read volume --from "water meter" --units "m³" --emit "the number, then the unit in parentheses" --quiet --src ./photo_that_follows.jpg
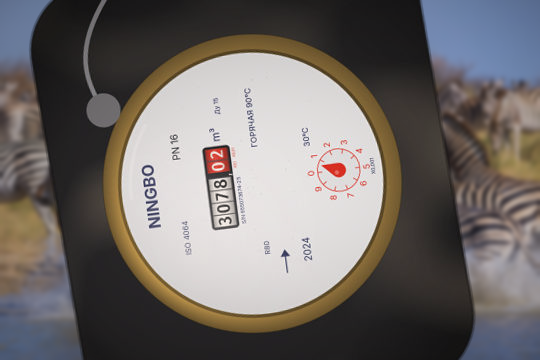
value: 3078.020 (m³)
